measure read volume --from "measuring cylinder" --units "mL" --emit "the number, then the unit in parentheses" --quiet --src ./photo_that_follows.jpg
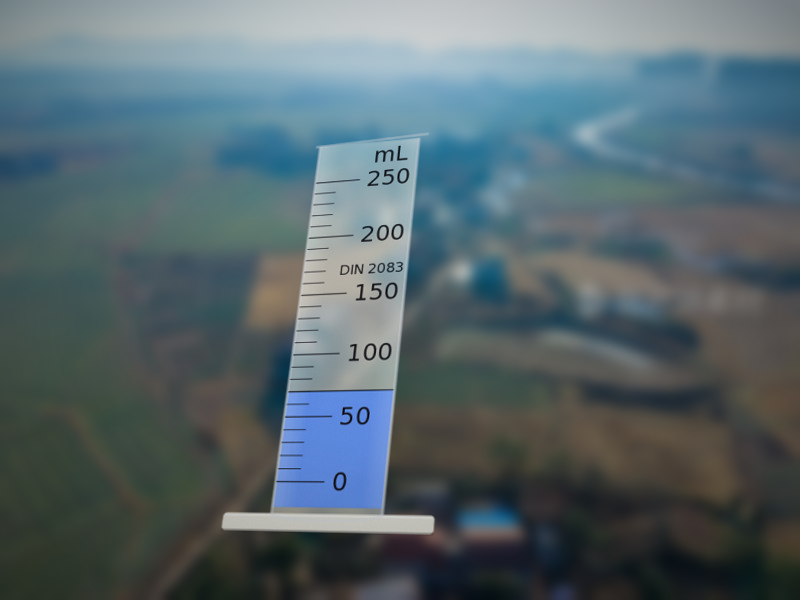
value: 70 (mL)
